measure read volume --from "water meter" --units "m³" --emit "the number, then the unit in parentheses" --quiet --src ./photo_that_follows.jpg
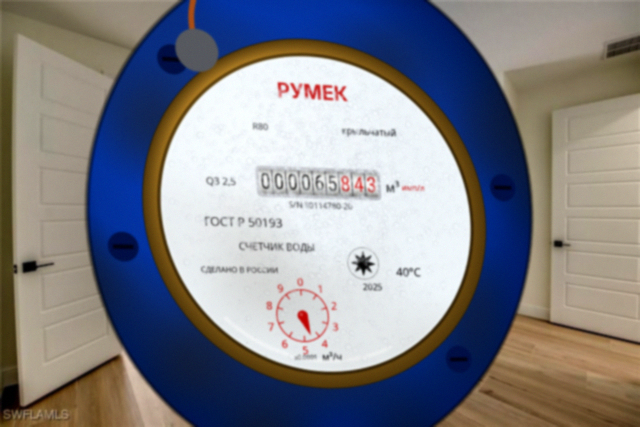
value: 65.8434 (m³)
